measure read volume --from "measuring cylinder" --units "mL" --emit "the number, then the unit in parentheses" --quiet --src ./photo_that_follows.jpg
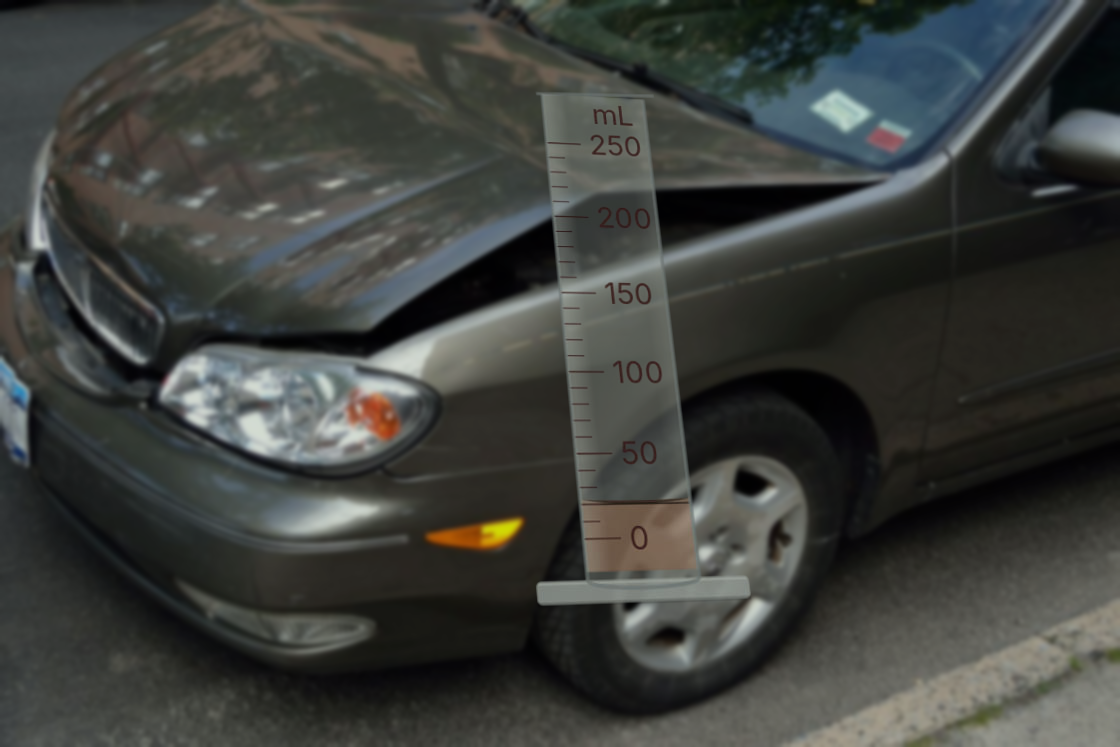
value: 20 (mL)
